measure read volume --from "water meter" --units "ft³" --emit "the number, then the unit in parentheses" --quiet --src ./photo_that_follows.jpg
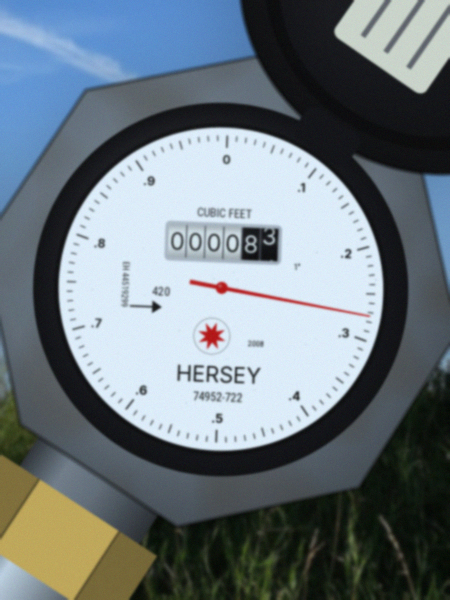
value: 83.27 (ft³)
